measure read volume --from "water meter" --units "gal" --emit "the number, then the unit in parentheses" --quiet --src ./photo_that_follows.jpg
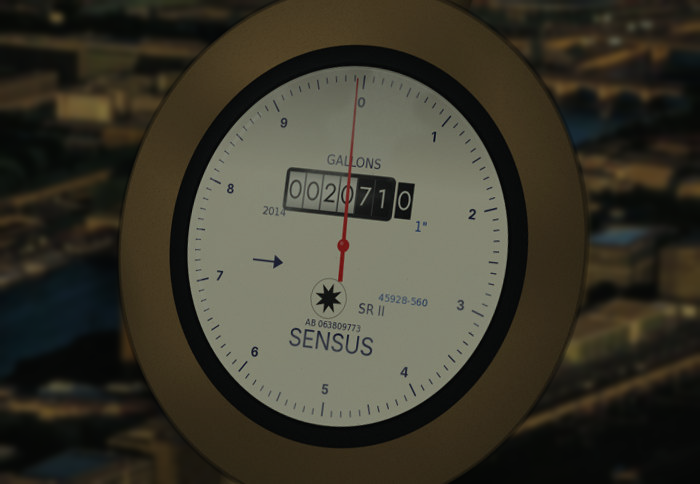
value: 20709.9 (gal)
